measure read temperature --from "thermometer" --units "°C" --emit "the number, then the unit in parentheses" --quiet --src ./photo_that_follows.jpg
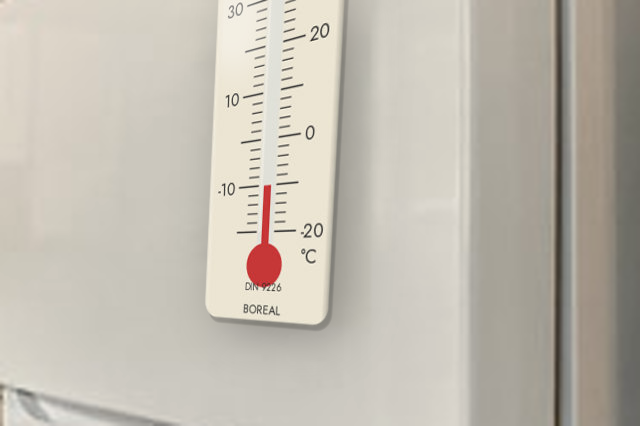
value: -10 (°C)
